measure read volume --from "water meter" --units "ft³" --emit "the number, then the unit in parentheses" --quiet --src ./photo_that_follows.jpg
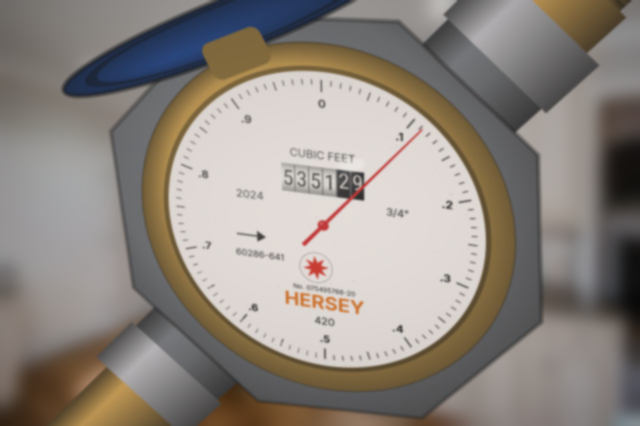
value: 535129.11 (ft³)
